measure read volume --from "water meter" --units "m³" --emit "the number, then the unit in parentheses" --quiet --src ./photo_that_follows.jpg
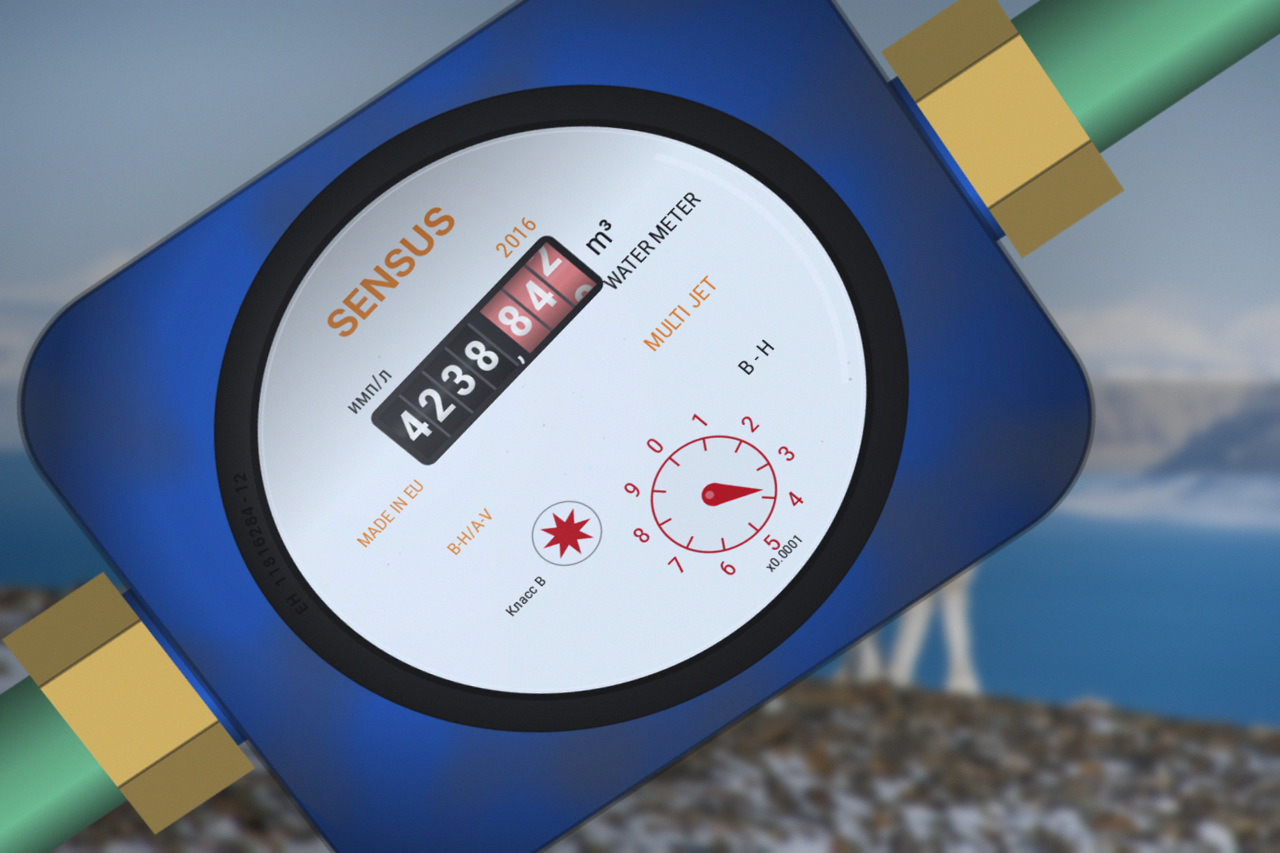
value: 4238.8423 (m³)
